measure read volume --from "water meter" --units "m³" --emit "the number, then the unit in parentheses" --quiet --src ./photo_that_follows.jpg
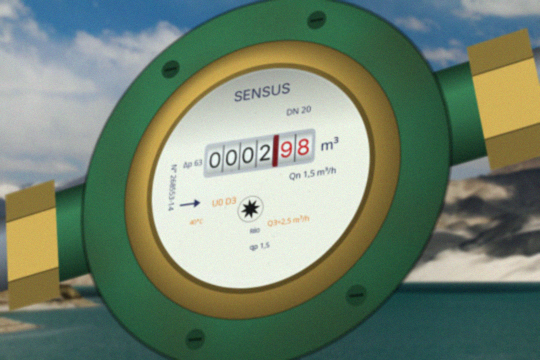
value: 2.98 (m³)
